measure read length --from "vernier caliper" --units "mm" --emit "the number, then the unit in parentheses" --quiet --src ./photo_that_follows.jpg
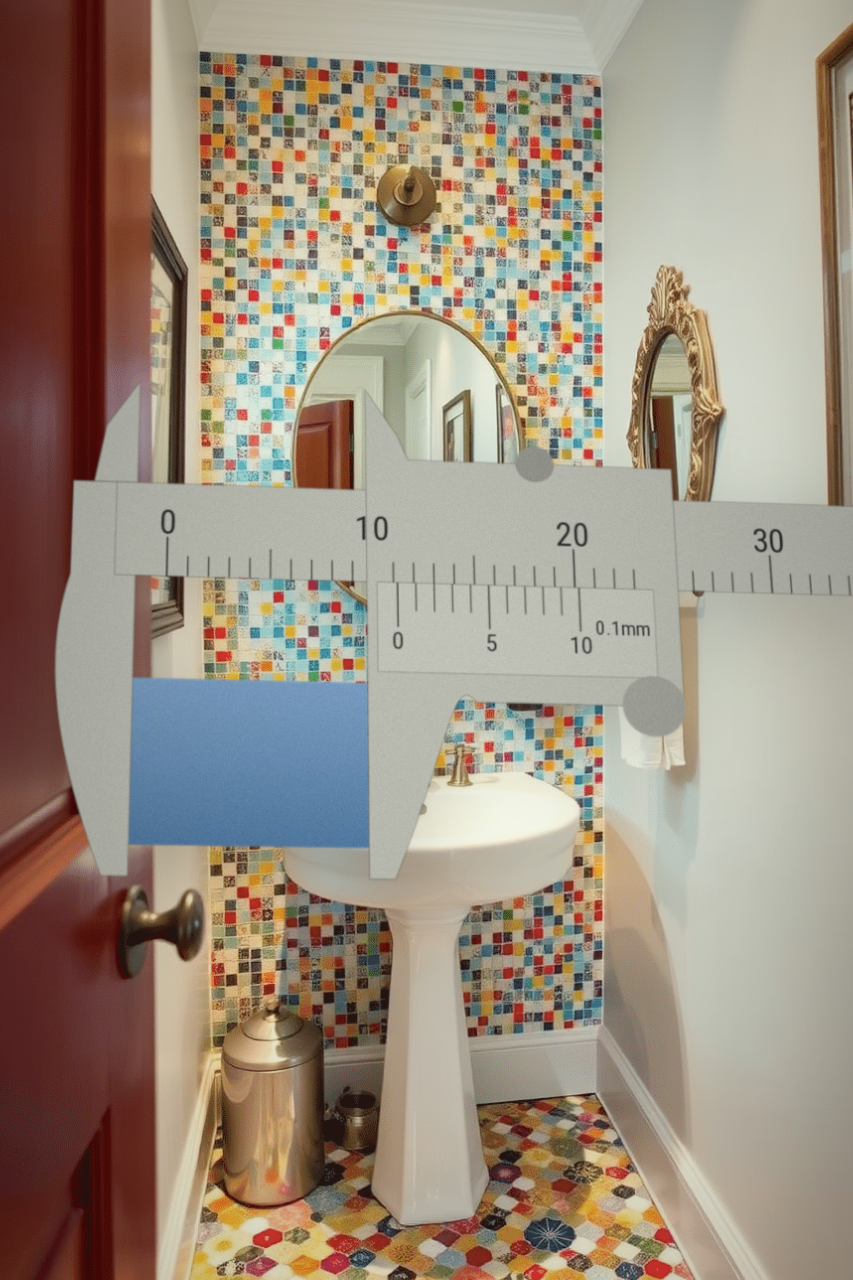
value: 11.2 (mm)
